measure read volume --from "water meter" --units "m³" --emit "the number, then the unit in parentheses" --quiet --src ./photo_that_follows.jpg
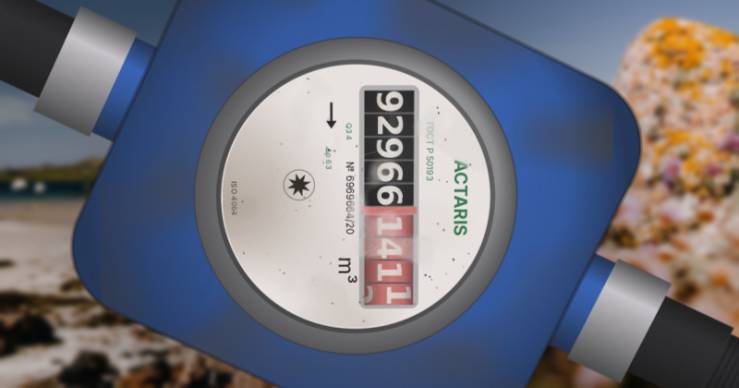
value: 92966.1411 (m³)
